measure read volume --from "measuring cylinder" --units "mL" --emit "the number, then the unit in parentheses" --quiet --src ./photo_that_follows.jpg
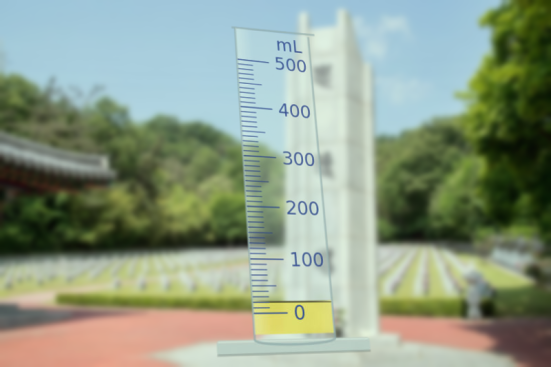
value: 20 (mL)
